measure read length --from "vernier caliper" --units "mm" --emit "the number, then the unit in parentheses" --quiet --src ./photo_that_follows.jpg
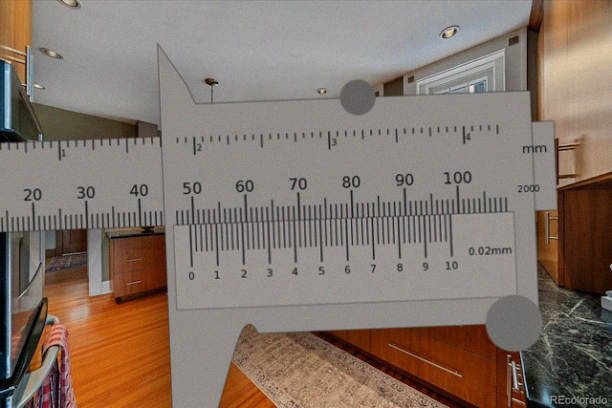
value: 49.4 (mm)
